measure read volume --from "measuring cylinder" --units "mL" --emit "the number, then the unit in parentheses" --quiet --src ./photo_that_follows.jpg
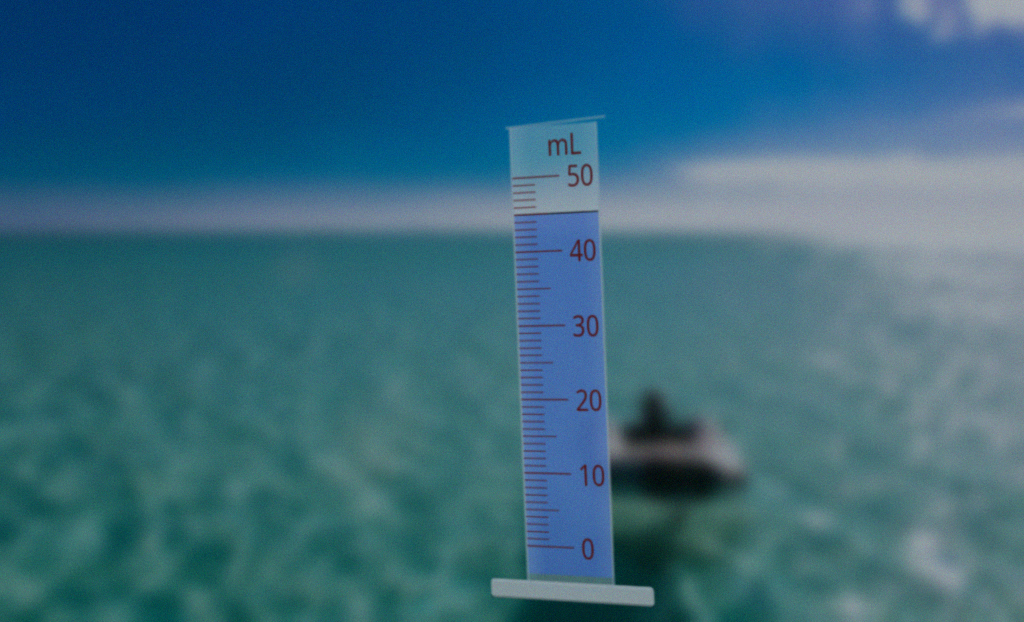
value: 45 (mL)
